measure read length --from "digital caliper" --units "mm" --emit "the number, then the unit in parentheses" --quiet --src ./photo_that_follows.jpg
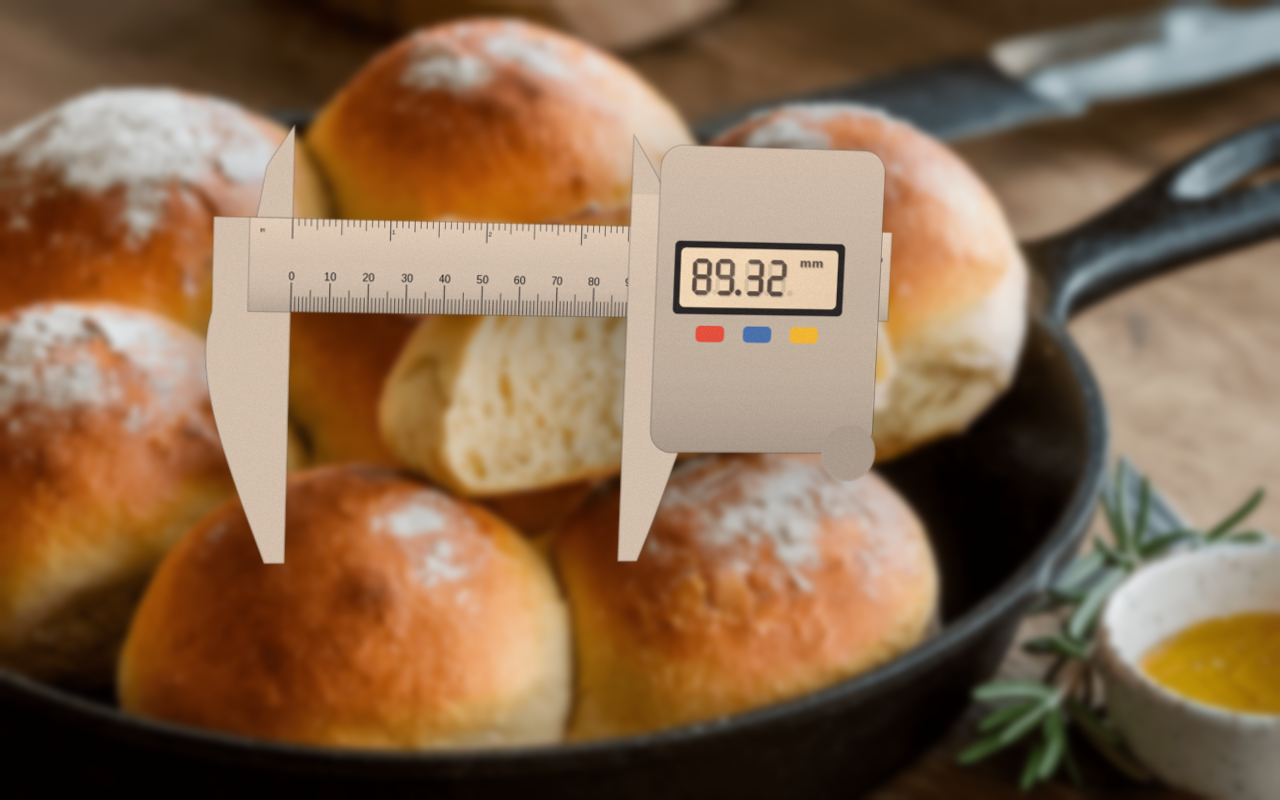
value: 89.32 (mm)
